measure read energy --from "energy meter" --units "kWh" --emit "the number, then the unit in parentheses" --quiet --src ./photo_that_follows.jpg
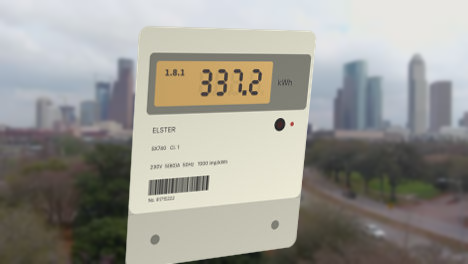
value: 337.2 (kWh)
